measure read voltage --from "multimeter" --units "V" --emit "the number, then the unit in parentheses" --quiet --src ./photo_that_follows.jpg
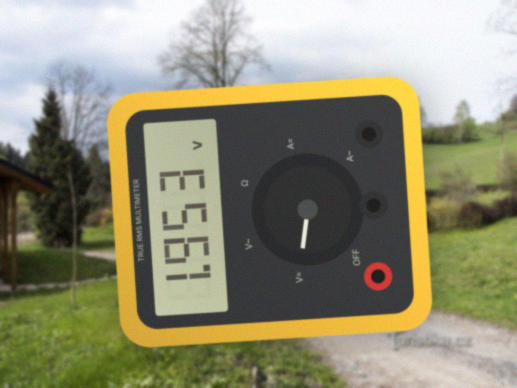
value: 1.953 (V)
